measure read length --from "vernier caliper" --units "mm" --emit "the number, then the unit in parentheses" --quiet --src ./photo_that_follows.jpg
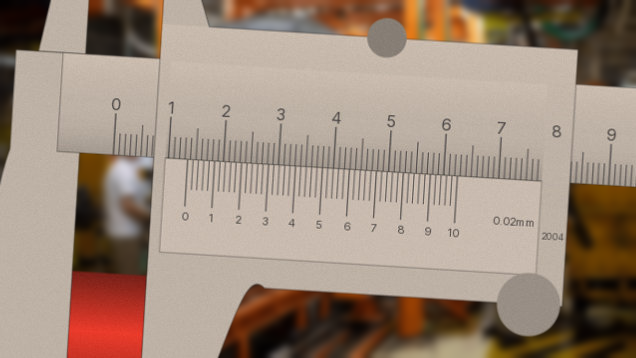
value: 13.5 (mm)
